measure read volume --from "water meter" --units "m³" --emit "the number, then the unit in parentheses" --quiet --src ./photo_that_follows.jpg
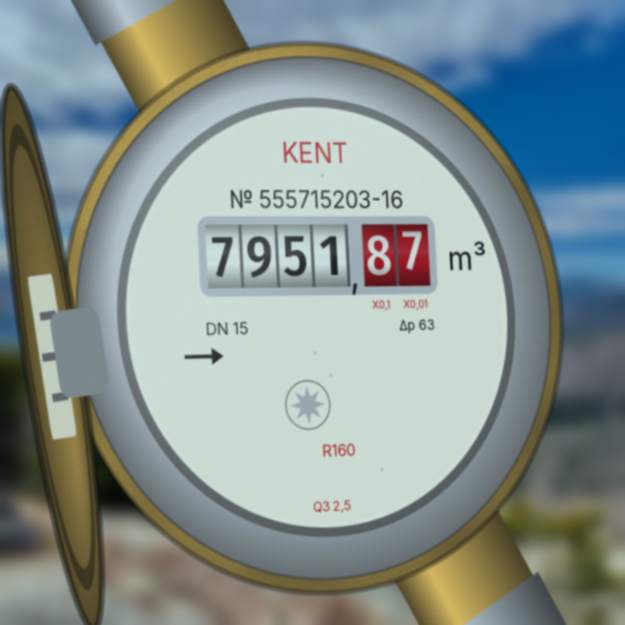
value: 7951.87 (m³)
